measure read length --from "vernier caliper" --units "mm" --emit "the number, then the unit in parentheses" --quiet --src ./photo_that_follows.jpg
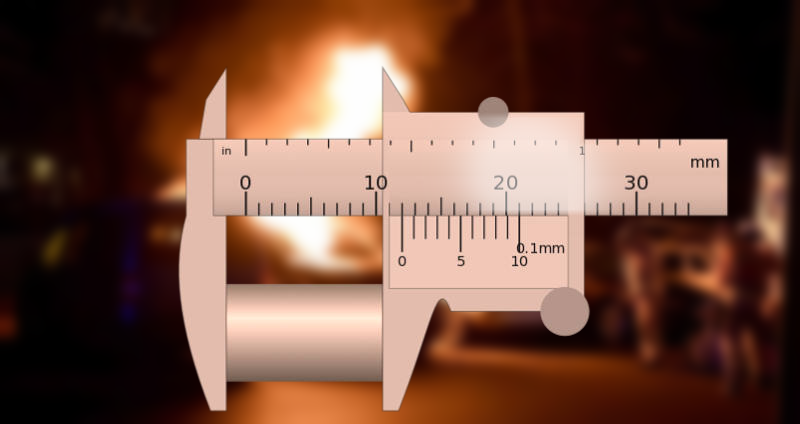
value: 12.0 (mm)
